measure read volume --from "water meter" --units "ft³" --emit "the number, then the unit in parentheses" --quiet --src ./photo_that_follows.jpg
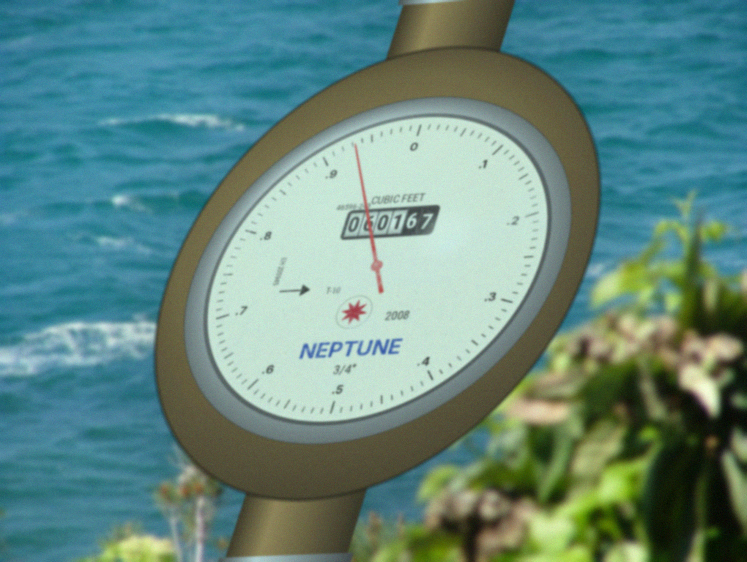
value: 60166.93 (ft³)
